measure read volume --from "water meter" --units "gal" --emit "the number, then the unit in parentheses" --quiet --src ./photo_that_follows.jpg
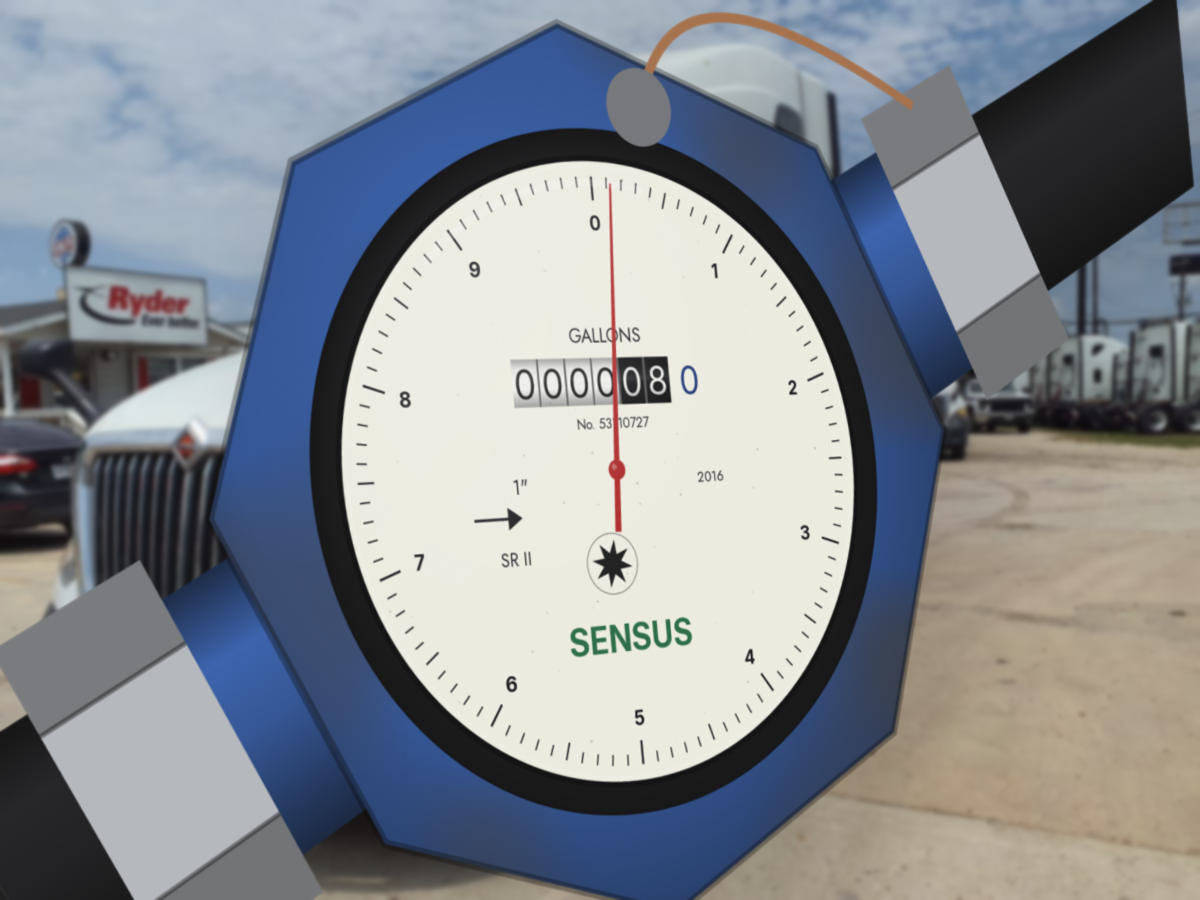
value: 80.1 (gal)
